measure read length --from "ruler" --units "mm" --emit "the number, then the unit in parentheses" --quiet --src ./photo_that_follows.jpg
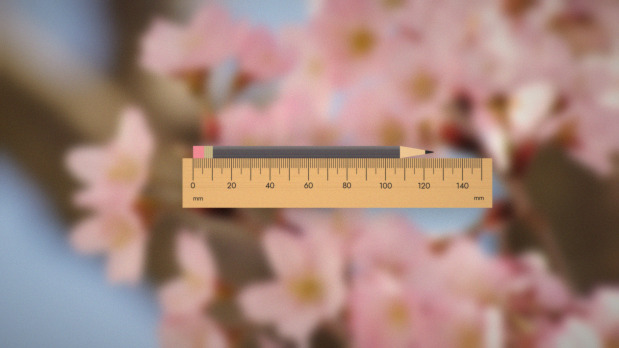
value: 125 (mm)
